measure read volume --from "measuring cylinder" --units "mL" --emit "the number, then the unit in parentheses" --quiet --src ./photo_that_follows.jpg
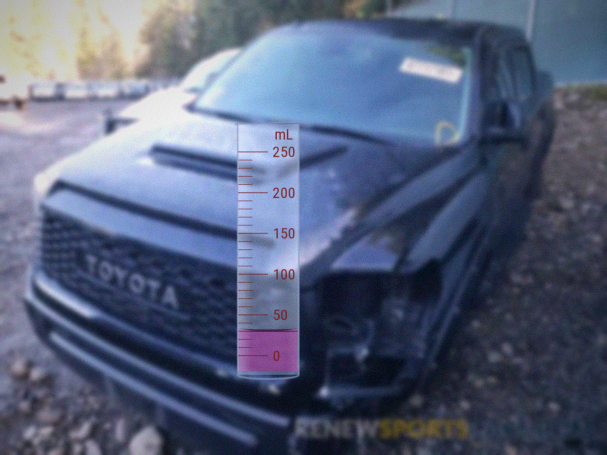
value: 30 (mL)
